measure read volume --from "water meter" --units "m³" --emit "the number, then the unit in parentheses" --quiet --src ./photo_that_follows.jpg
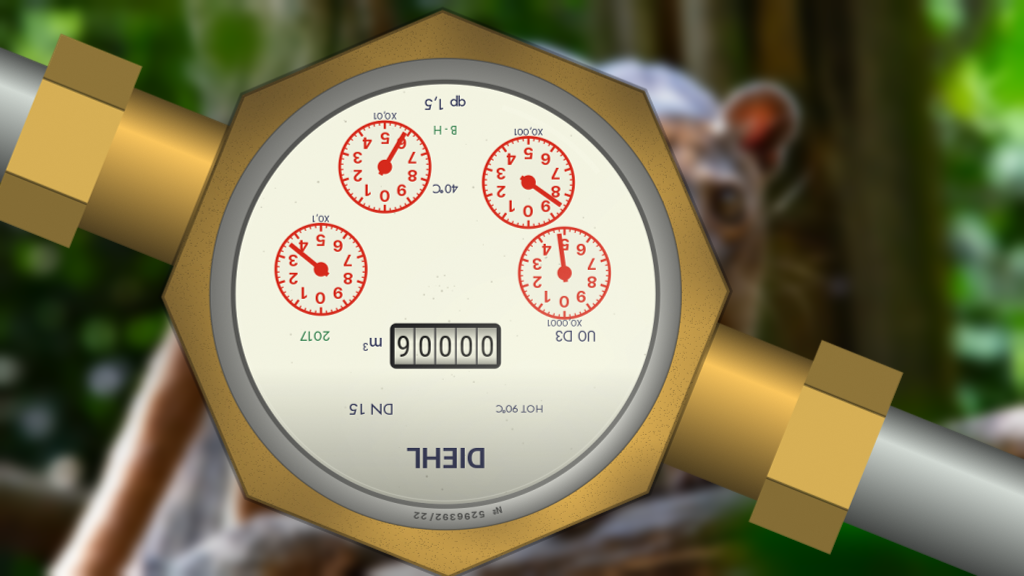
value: 6.3584 (m³)
